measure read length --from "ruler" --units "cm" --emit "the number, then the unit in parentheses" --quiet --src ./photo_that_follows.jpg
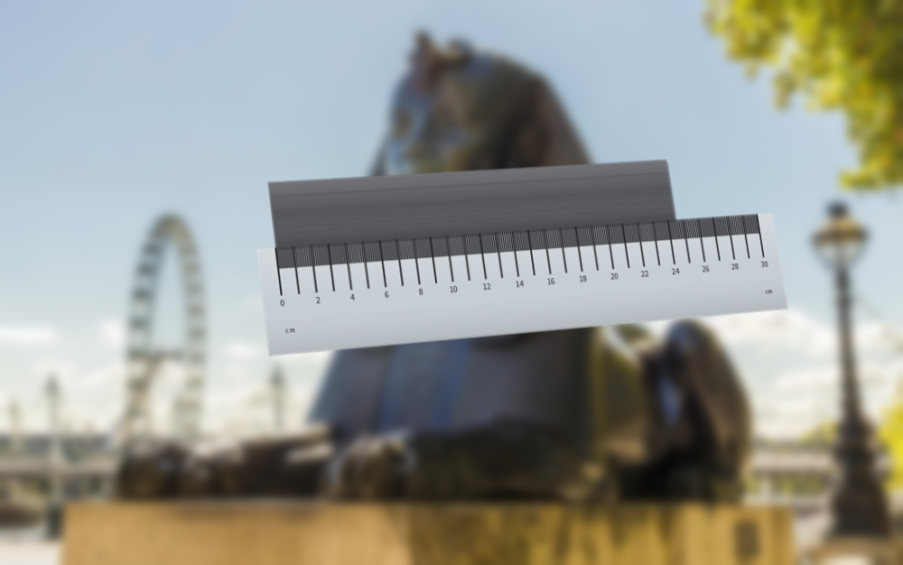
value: 24.5 (cm)
